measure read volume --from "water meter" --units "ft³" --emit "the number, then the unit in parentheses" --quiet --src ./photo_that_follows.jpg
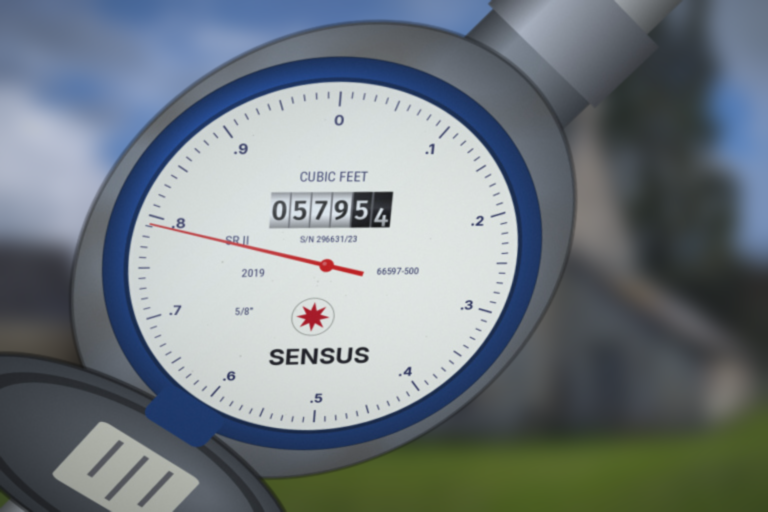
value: 57953.79 (ft³)
